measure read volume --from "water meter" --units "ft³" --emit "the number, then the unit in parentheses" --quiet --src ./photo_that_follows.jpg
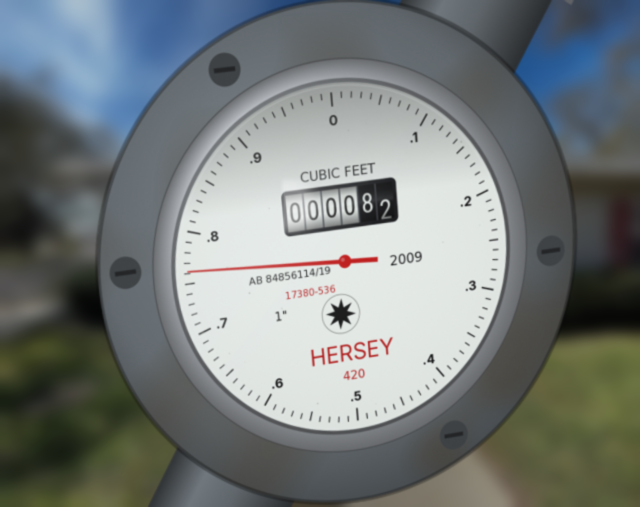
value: 81.76 (ft³)
